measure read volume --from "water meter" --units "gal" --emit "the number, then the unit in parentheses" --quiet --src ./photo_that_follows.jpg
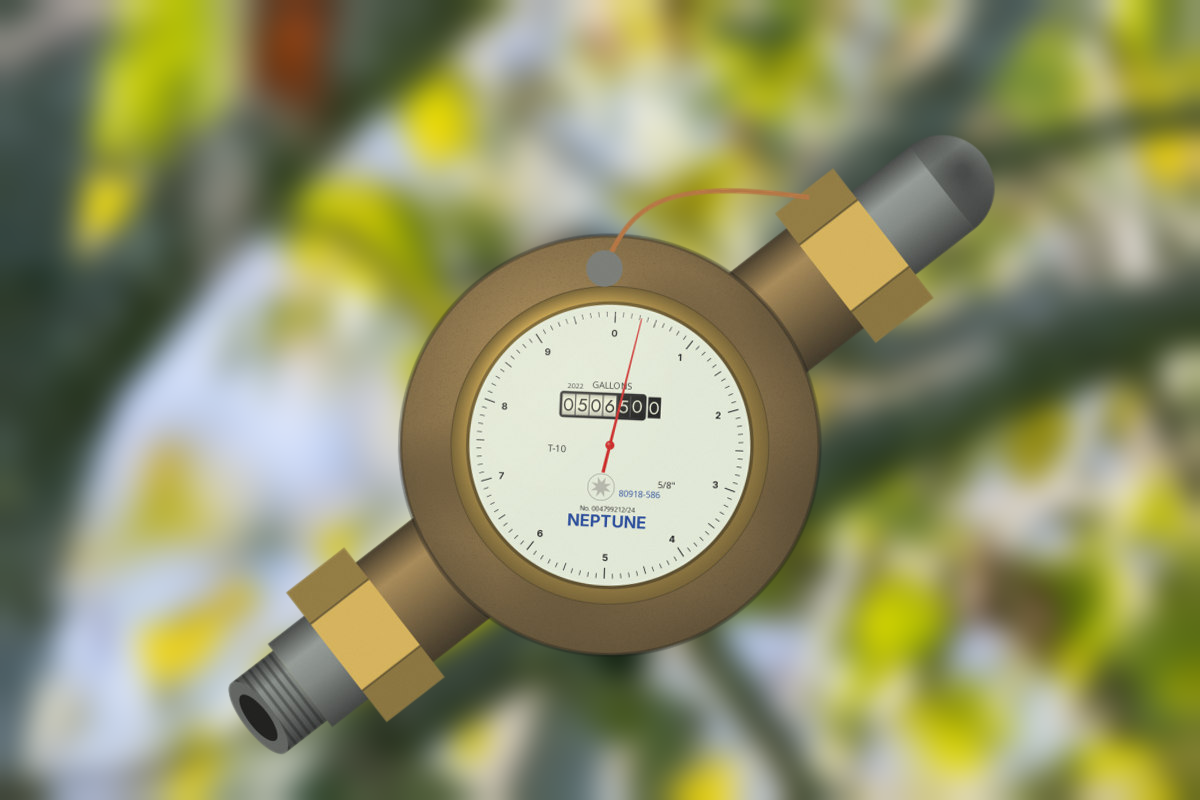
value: 506500.3 (gal)
